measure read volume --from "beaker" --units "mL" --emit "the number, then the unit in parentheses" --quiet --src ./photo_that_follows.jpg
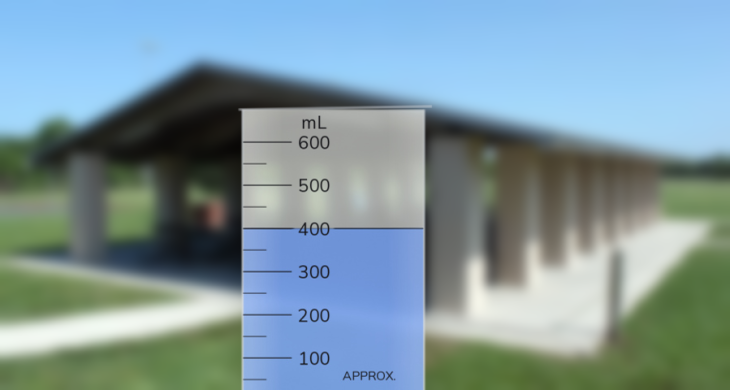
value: 400 (mL)
